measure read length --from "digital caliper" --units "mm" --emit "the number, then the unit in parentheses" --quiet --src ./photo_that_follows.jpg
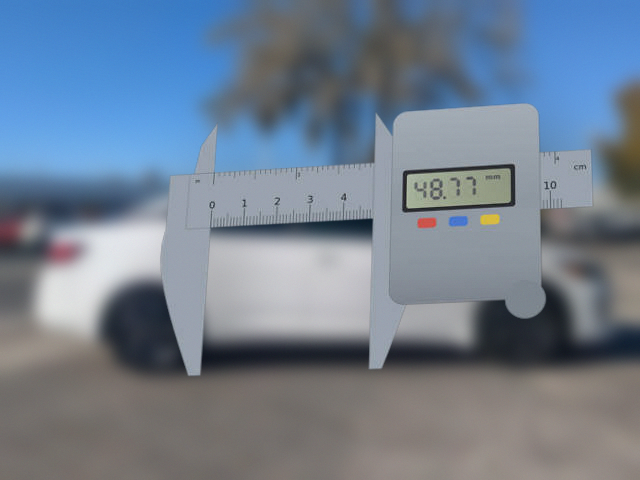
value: 48.77 (mm)
